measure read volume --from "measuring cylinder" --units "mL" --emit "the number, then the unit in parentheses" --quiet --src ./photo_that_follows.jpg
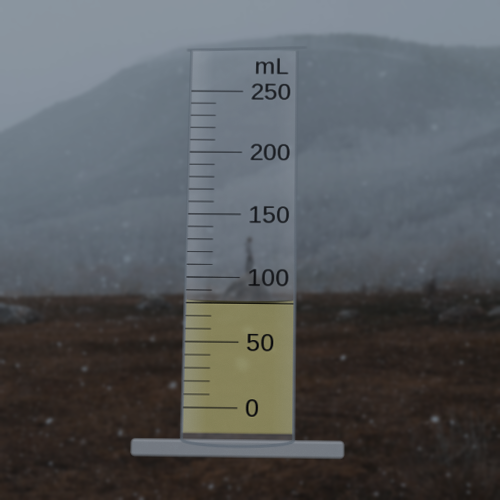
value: 80 (mL)
